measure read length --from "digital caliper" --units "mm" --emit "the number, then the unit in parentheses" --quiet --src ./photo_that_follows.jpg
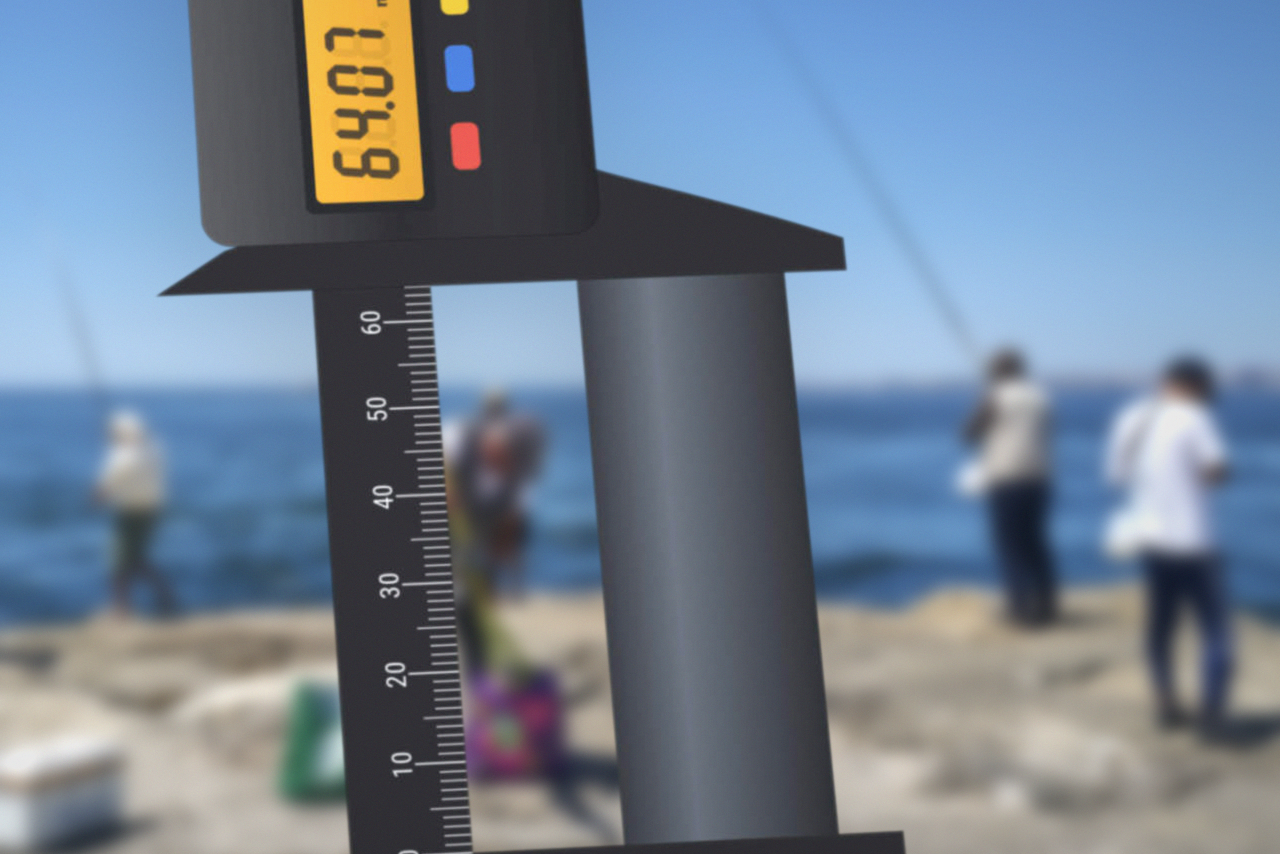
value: 64.07 (mm)
